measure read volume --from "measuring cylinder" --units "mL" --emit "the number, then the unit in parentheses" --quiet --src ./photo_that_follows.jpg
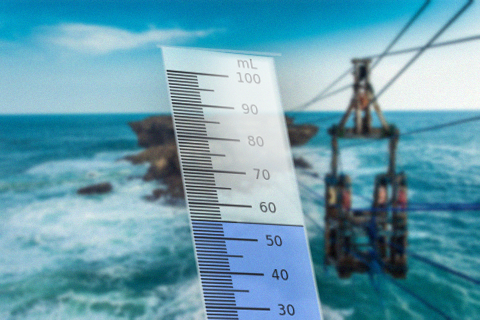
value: 55 (mL)
